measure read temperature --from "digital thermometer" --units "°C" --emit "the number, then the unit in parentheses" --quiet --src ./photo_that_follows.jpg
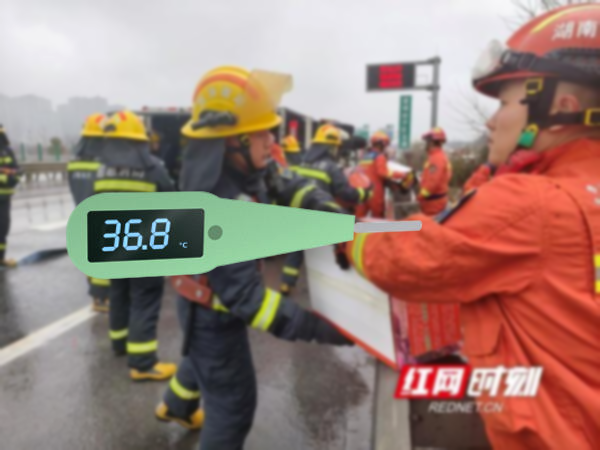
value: 36.8 (°C)
